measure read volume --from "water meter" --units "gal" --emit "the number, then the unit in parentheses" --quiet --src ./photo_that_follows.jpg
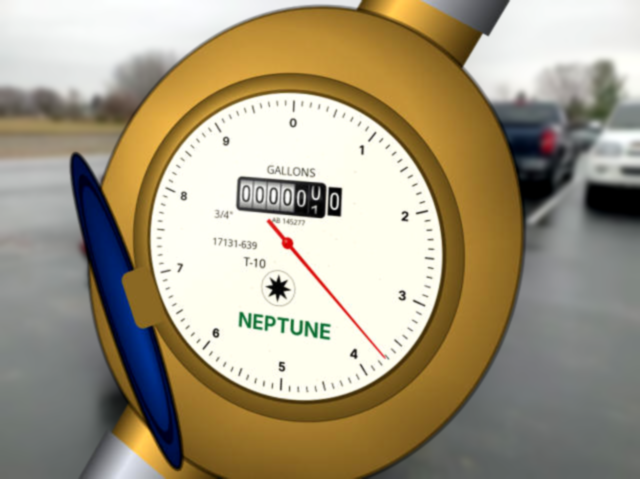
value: 3.7 (gal)
